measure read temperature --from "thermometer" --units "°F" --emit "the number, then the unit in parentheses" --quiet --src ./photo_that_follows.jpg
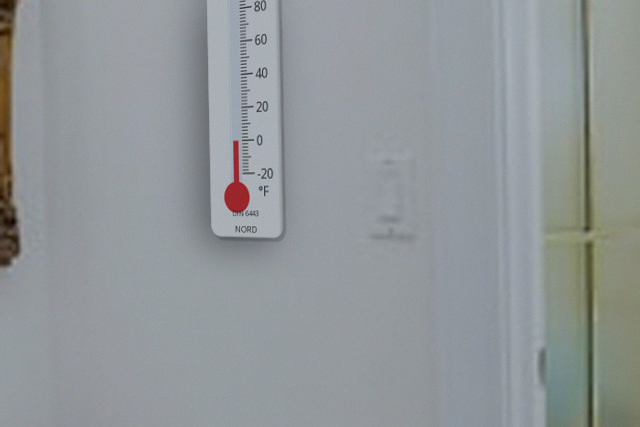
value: 0 (°F)
